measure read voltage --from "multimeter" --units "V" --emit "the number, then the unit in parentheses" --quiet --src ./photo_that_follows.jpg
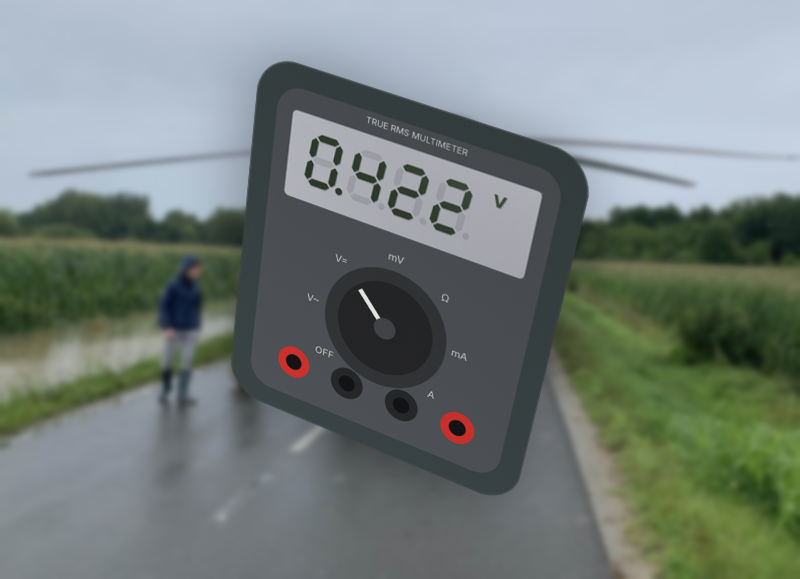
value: 0.422 (V)
